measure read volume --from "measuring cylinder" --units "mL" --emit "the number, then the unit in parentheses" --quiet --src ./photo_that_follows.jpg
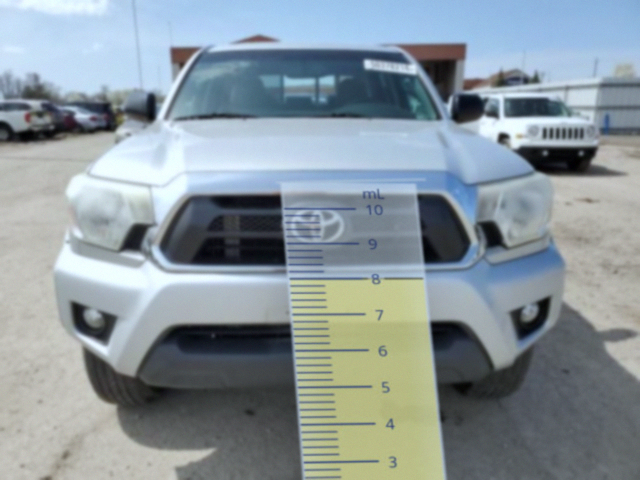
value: 8 (mL)
